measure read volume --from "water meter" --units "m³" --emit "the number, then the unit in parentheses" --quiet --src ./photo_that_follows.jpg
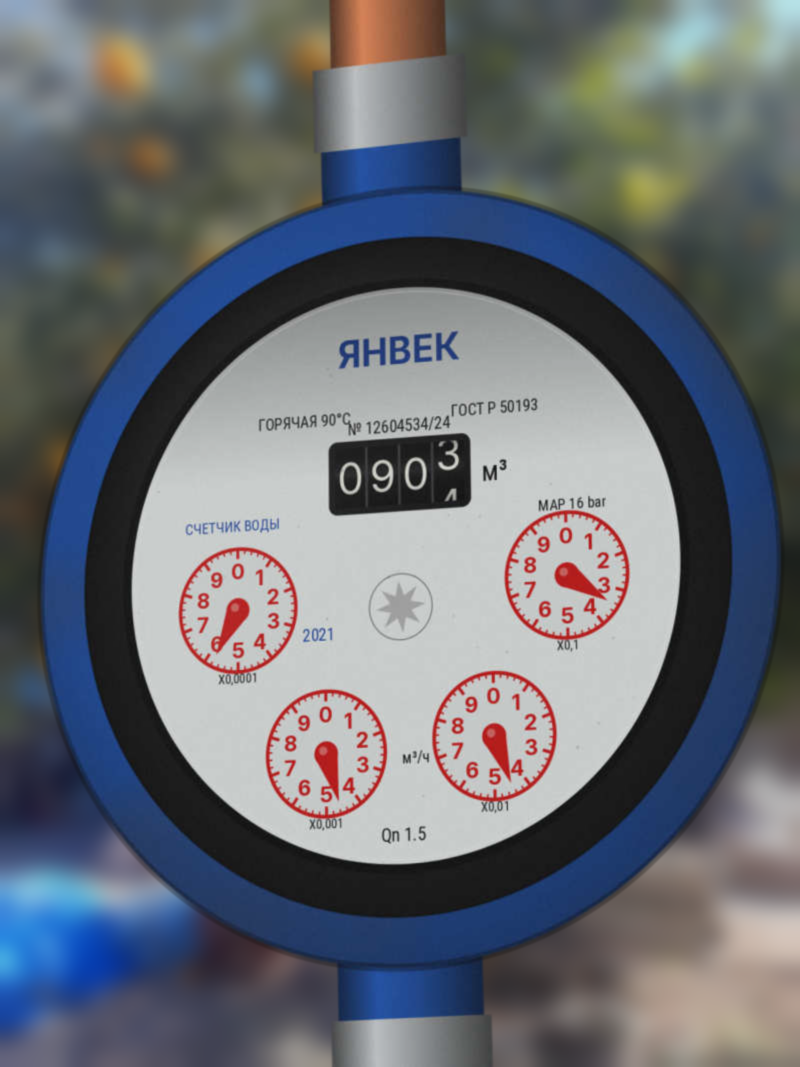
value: 903.3445 (m³)
